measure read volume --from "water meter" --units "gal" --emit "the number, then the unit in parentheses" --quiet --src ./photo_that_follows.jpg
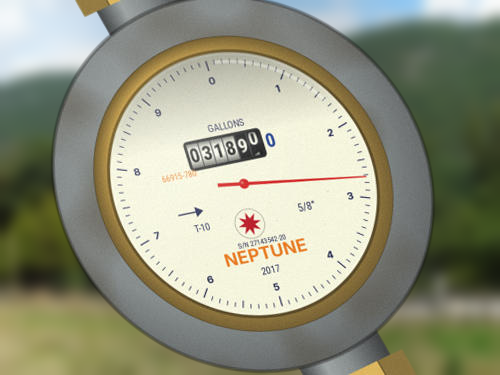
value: 318902.7 (gal)
